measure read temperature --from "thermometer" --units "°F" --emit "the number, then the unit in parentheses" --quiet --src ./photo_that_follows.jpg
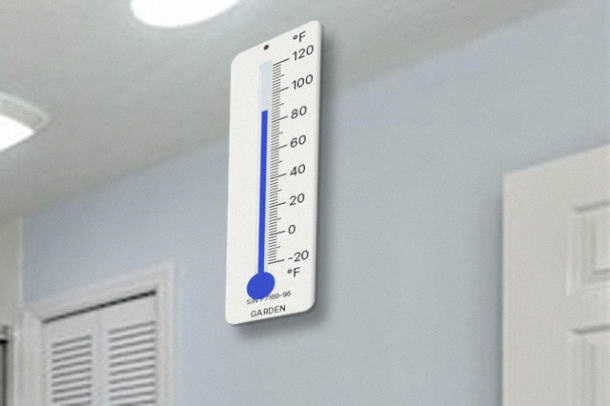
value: 90 (°F)
